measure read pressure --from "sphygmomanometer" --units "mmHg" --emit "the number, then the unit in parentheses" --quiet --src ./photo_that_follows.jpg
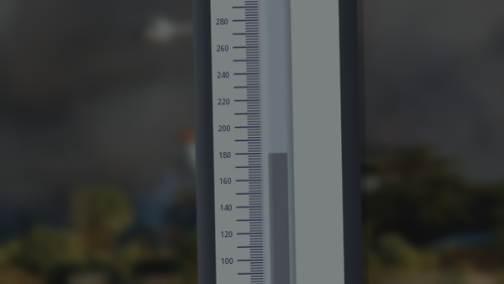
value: 180 (mmHg)
